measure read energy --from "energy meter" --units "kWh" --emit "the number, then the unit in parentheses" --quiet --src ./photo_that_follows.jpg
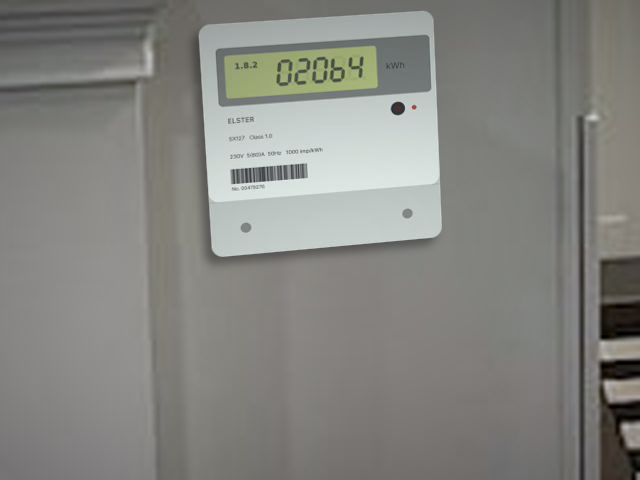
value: 2064 (kWh)
